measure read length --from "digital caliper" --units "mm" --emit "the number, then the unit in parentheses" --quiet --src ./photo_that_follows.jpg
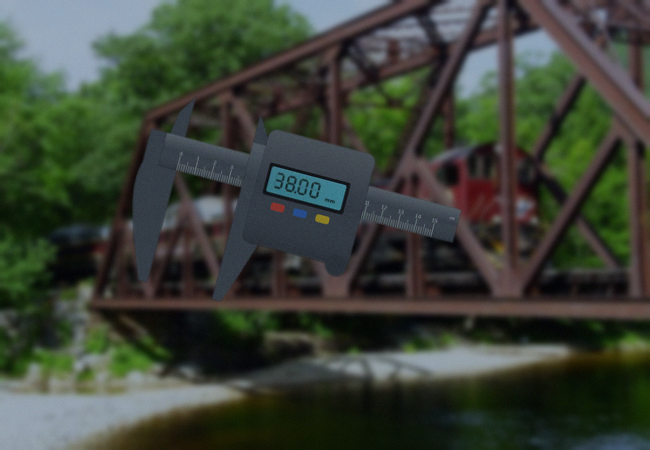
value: 38.00 (mm)
